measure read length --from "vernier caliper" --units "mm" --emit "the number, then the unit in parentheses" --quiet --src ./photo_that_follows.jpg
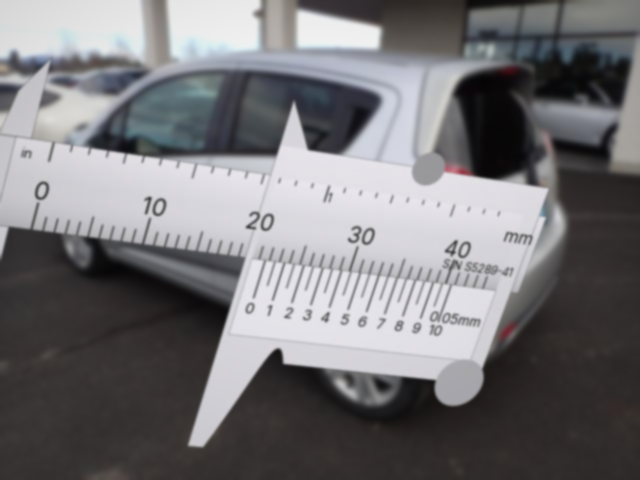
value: 21.6 (mm)
